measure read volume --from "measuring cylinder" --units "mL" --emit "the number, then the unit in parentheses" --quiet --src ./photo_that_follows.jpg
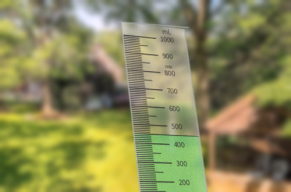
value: 450 (mL)
